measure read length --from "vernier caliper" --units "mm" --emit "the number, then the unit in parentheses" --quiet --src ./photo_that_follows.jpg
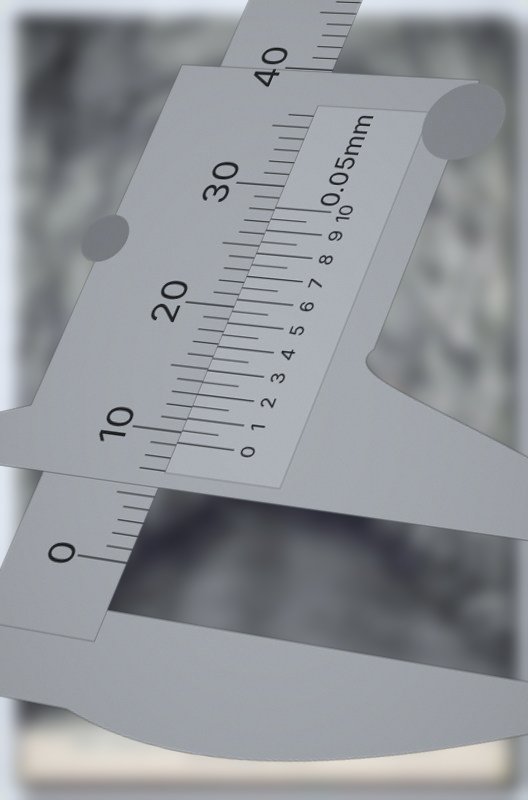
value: 9.2 (mm)
